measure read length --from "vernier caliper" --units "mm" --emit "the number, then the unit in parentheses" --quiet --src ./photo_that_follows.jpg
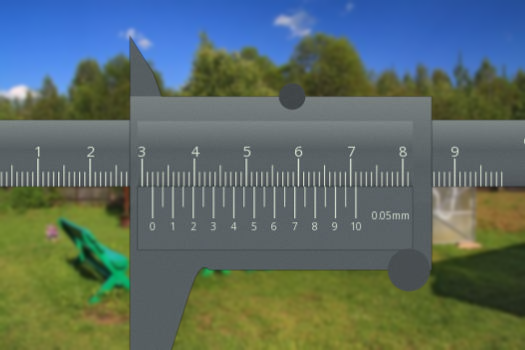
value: 32.0 (mm)
